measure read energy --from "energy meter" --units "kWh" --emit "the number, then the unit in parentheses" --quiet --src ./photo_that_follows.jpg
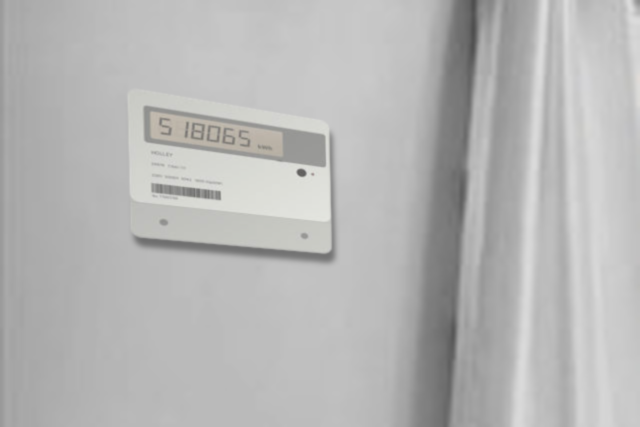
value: 518065 (kWh)
